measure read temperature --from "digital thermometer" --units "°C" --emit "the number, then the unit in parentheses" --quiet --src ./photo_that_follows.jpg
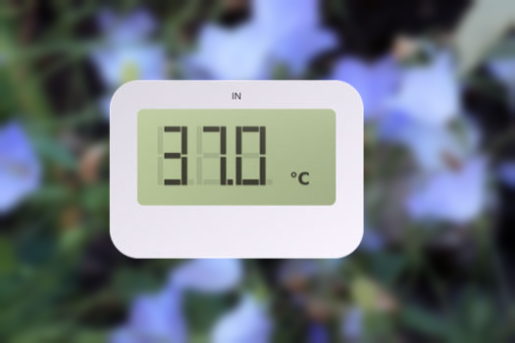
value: 37.0 (°C)
